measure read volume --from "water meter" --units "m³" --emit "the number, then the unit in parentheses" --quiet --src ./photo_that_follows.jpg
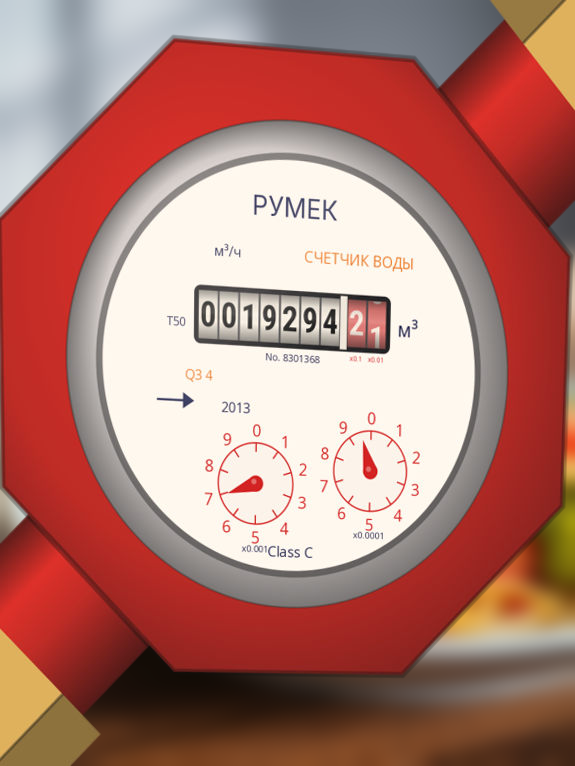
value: 19294.2069 (m³)
